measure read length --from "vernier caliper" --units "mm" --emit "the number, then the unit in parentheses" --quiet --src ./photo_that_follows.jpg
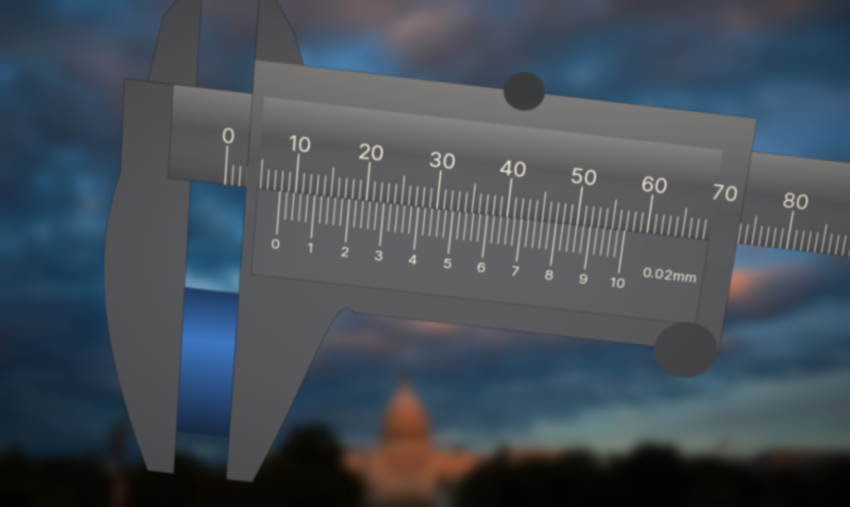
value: 7.8 (mm)
